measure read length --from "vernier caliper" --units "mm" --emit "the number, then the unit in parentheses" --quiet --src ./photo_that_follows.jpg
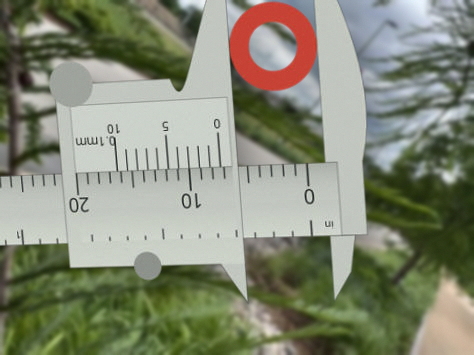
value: 7.3 (mm)
